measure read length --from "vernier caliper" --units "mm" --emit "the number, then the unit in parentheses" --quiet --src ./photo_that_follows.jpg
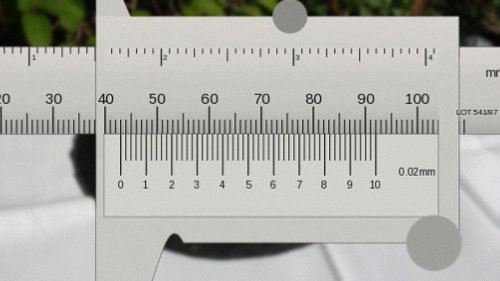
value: 43.0 (mm)
